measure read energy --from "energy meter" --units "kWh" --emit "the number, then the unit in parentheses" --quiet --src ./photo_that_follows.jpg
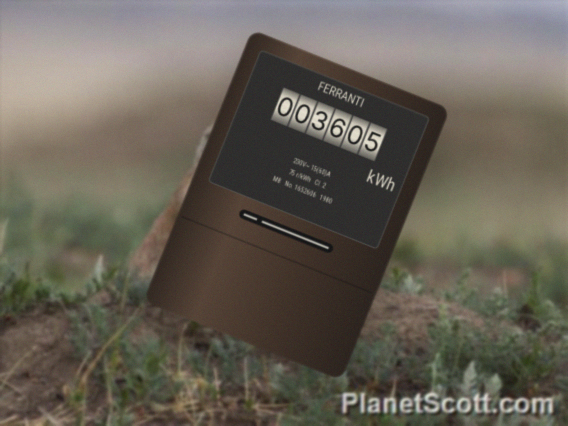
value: 3605 (kWh)
